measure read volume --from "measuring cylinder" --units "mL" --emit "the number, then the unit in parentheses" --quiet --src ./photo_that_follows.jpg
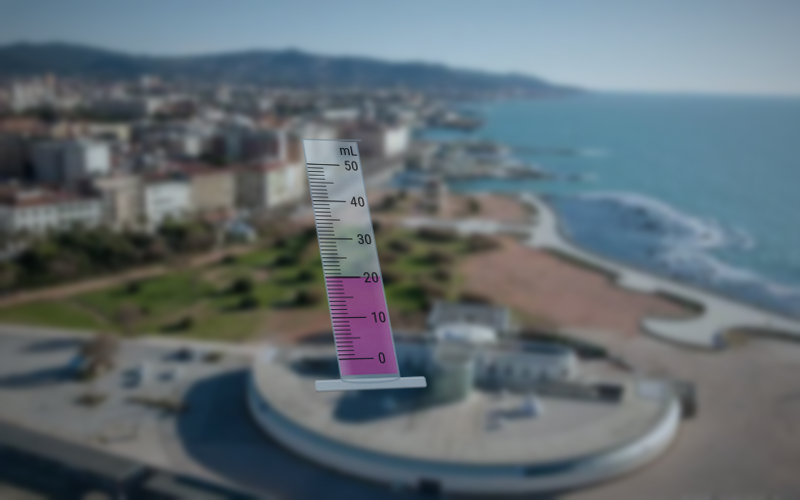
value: 20 (mL)
